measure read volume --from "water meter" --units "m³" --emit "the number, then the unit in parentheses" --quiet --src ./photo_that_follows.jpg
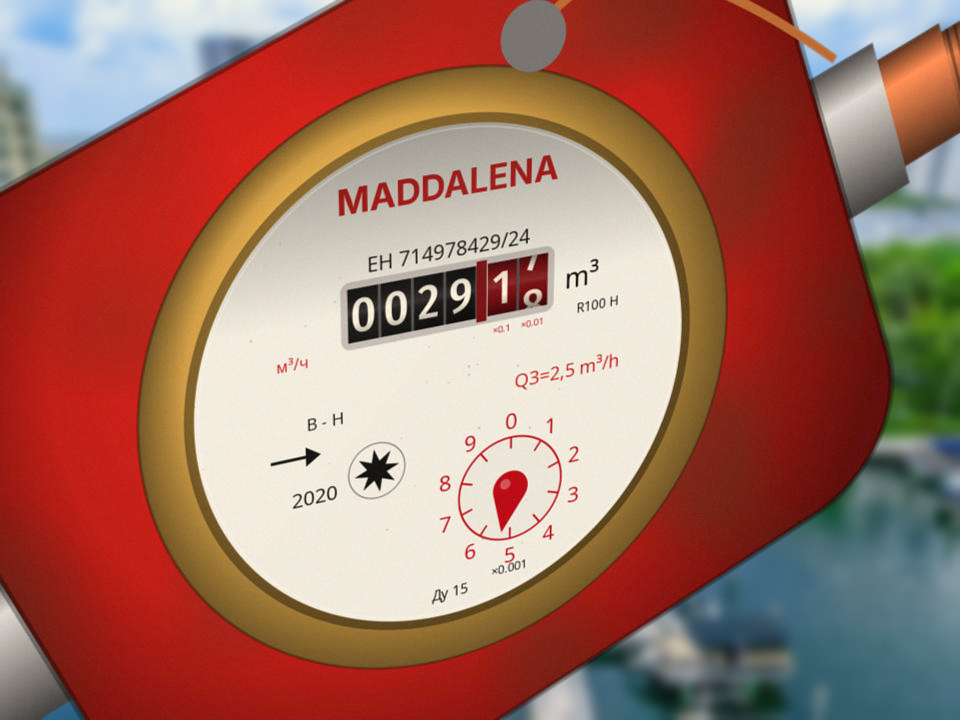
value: 29.175 (m³)
